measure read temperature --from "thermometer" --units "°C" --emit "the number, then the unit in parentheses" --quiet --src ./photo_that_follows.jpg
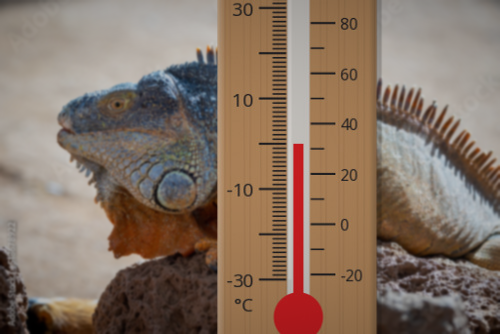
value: 0 (°C)
